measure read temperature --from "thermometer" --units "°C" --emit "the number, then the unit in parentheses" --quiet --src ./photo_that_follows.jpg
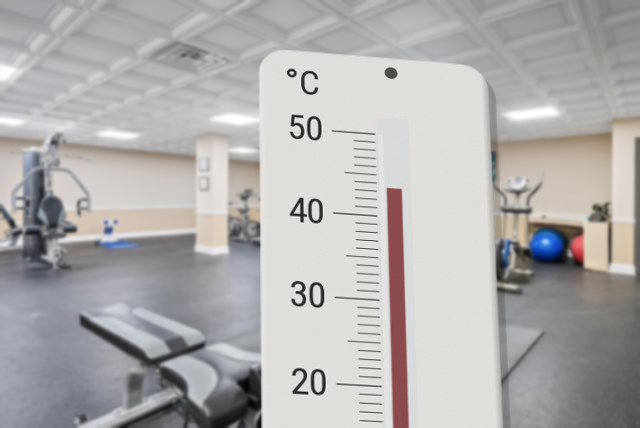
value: 43.5 (°C)
